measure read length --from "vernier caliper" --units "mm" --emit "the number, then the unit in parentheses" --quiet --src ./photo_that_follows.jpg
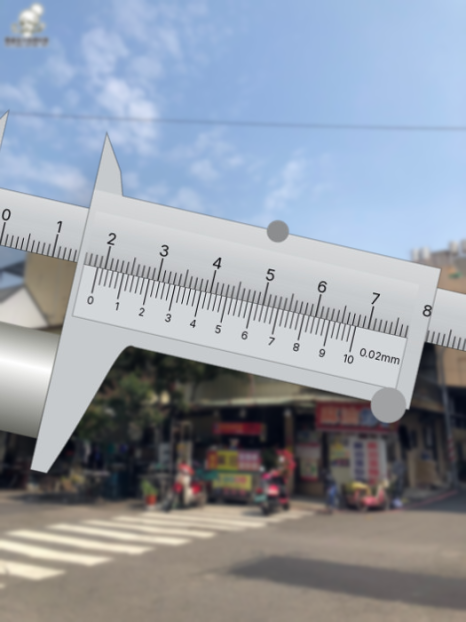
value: 18.6 (mm)
